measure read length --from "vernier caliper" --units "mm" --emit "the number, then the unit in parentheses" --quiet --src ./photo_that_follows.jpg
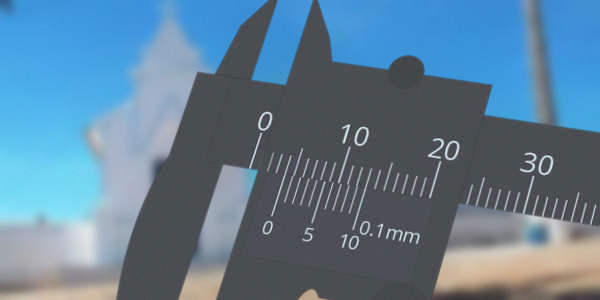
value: 4.0 (mm)
